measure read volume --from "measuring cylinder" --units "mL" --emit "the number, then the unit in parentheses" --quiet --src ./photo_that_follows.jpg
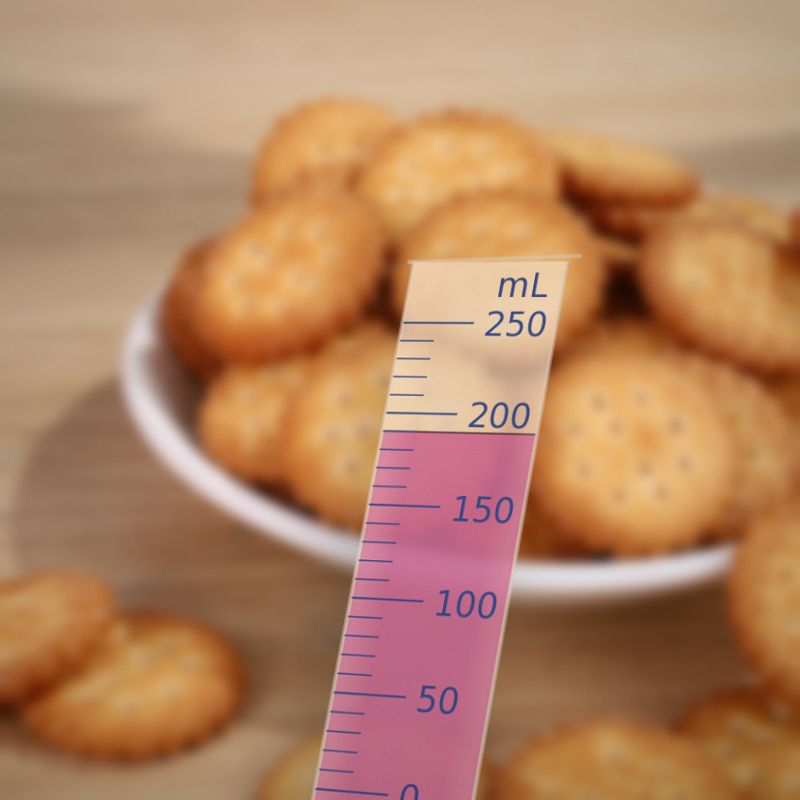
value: 190 (mL)
